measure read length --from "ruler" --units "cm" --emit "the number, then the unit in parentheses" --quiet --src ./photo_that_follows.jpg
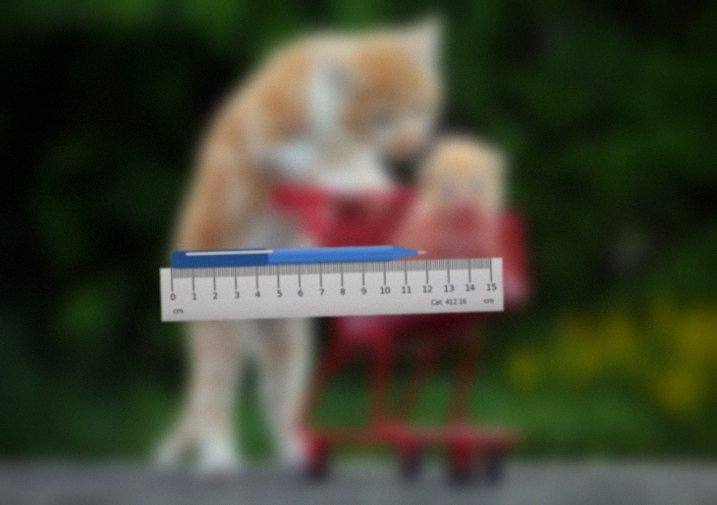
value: 12 (cm)
